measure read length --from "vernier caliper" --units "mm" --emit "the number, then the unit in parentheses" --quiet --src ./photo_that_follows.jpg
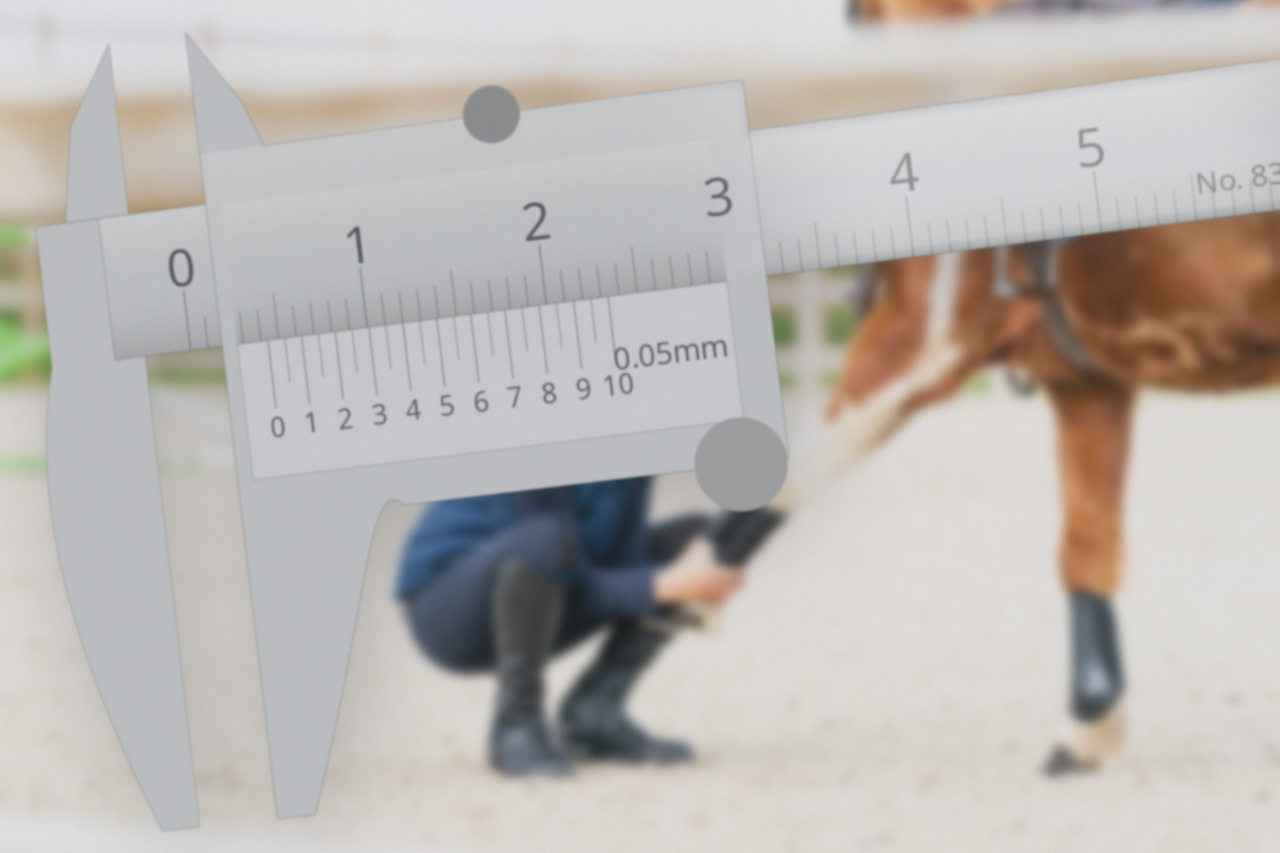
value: 4.4 (mm)
